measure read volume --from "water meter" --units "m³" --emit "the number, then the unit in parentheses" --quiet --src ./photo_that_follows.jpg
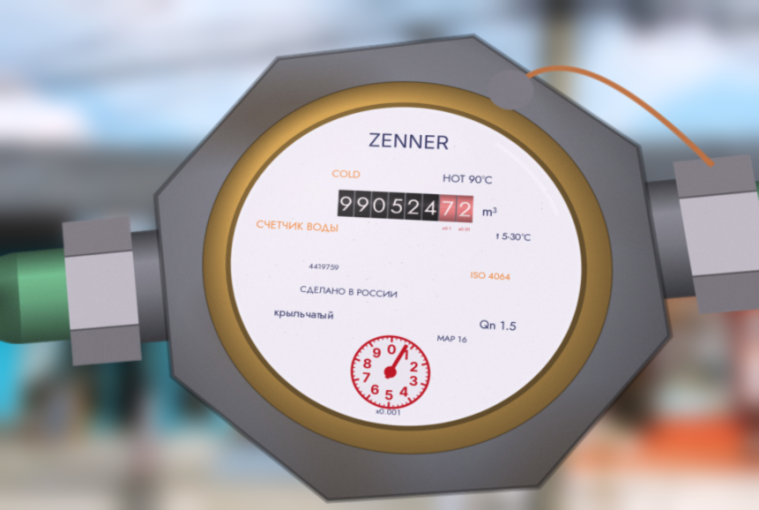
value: 990524.720 (m³)
